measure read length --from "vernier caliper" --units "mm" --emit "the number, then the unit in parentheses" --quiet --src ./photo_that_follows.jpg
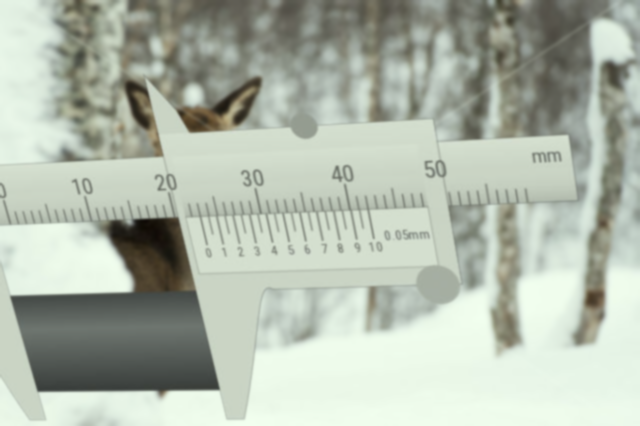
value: 23.0 (mm)
